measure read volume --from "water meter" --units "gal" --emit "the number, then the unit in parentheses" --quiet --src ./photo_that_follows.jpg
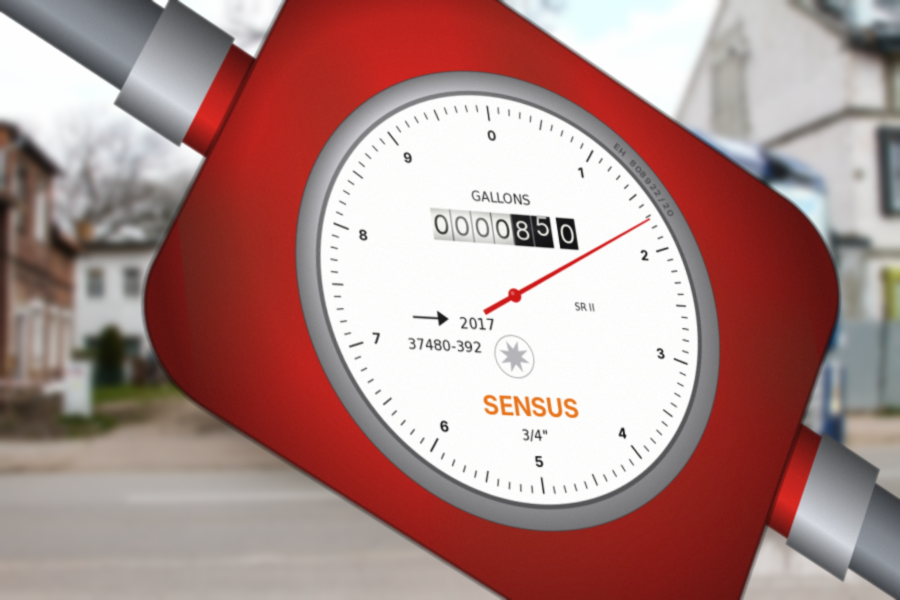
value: 851.7 (gal)
